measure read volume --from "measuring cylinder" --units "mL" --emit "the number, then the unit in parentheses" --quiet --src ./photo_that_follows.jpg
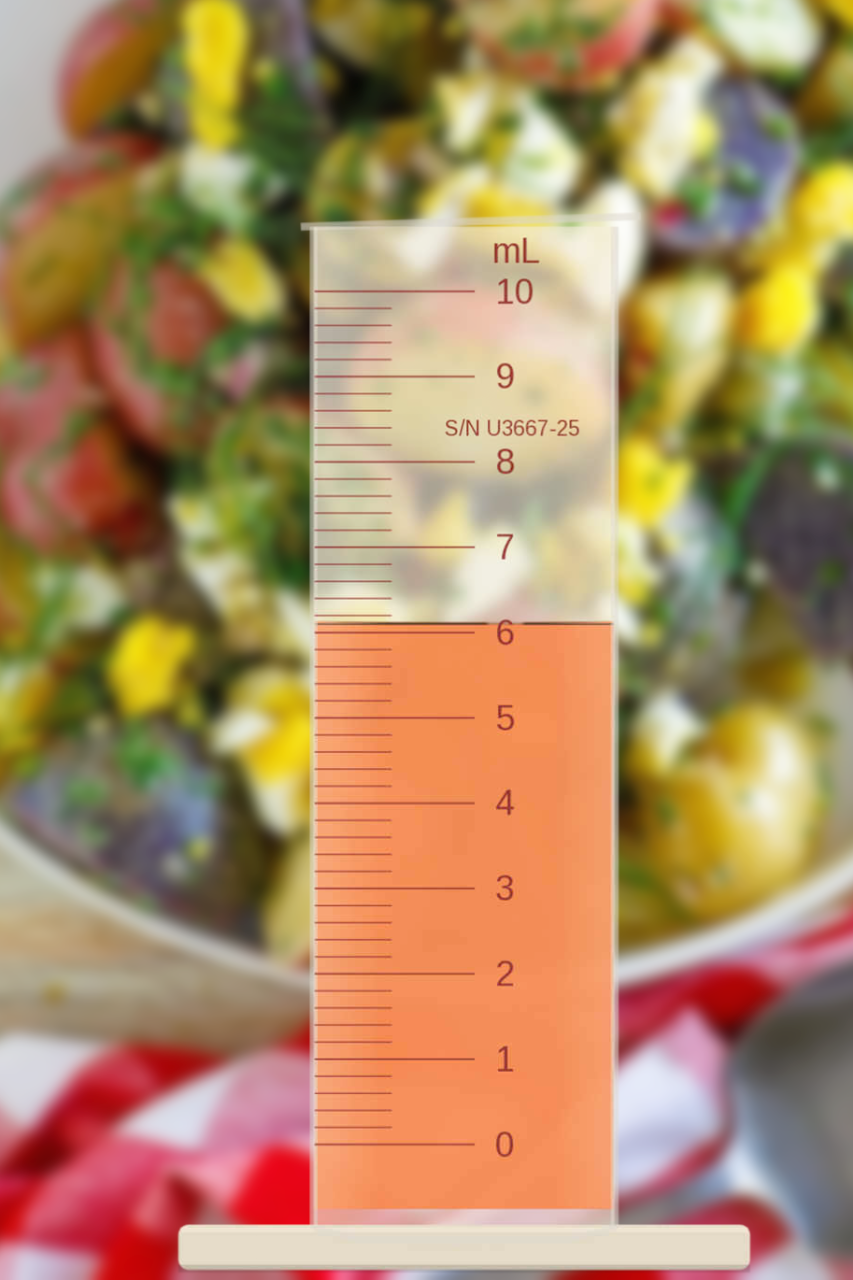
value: 6.1 (mL)
